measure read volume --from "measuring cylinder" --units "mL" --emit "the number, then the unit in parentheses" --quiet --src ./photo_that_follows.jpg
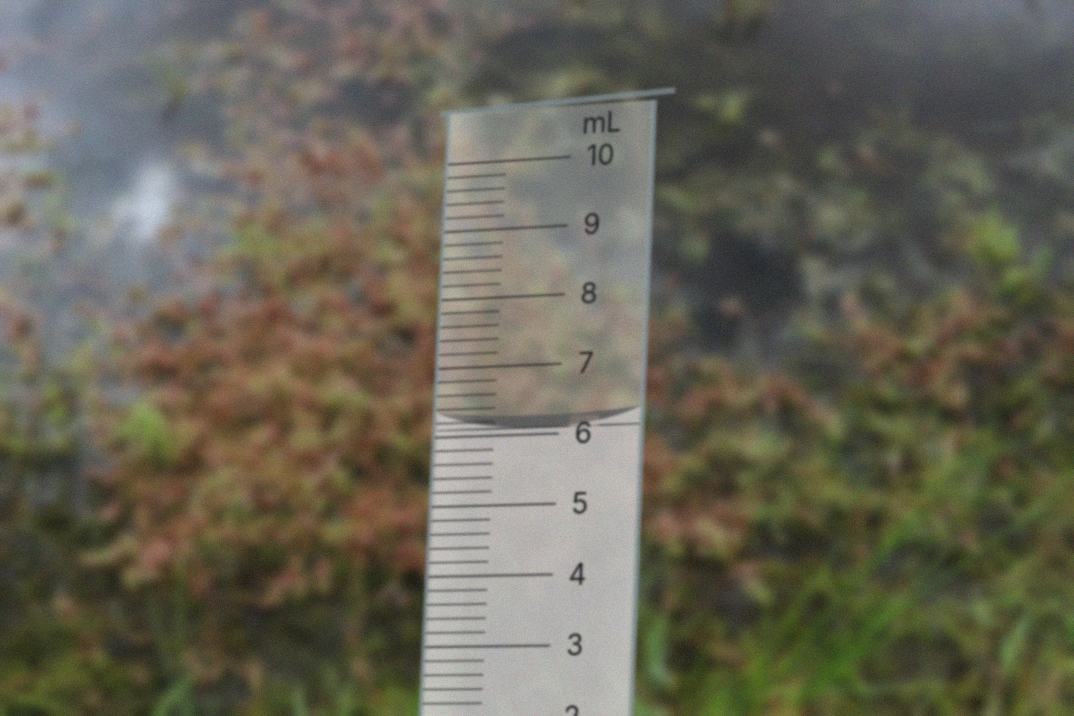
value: 6.1 (mL)
